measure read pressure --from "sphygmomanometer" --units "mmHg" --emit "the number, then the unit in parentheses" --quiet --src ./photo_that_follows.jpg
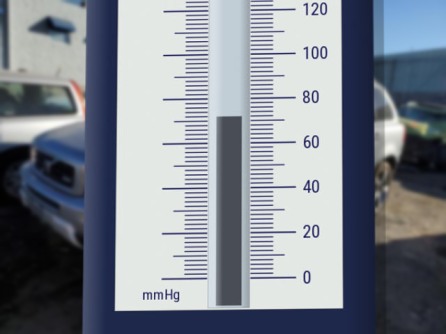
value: 72 (mmHg)
